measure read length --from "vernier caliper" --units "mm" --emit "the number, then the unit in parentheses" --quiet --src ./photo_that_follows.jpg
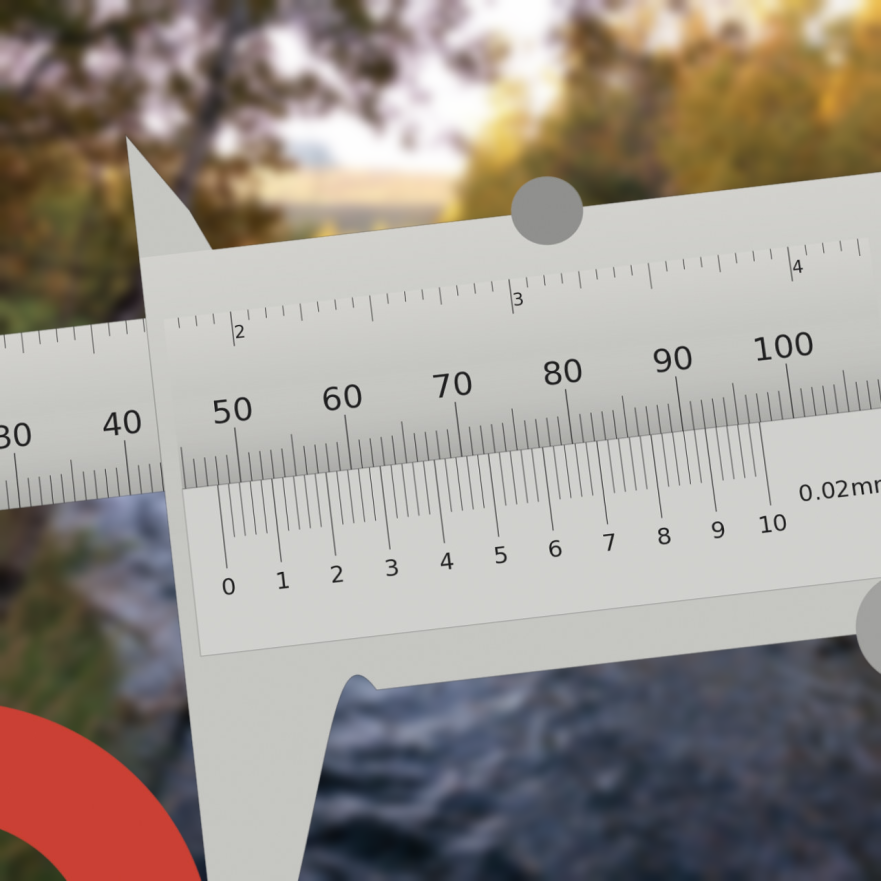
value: 47.9 (mm)
